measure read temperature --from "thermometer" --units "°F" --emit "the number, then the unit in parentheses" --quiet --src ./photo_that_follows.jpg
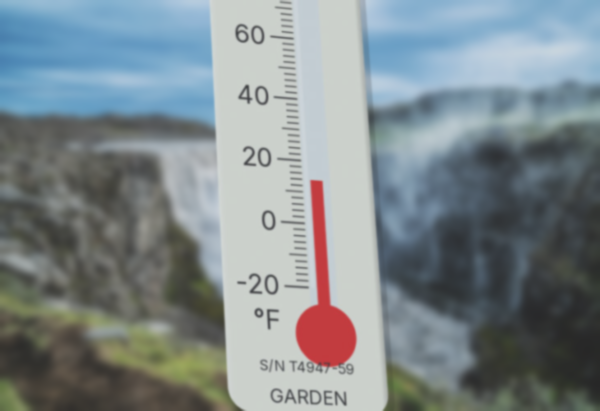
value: 14 (°F)
